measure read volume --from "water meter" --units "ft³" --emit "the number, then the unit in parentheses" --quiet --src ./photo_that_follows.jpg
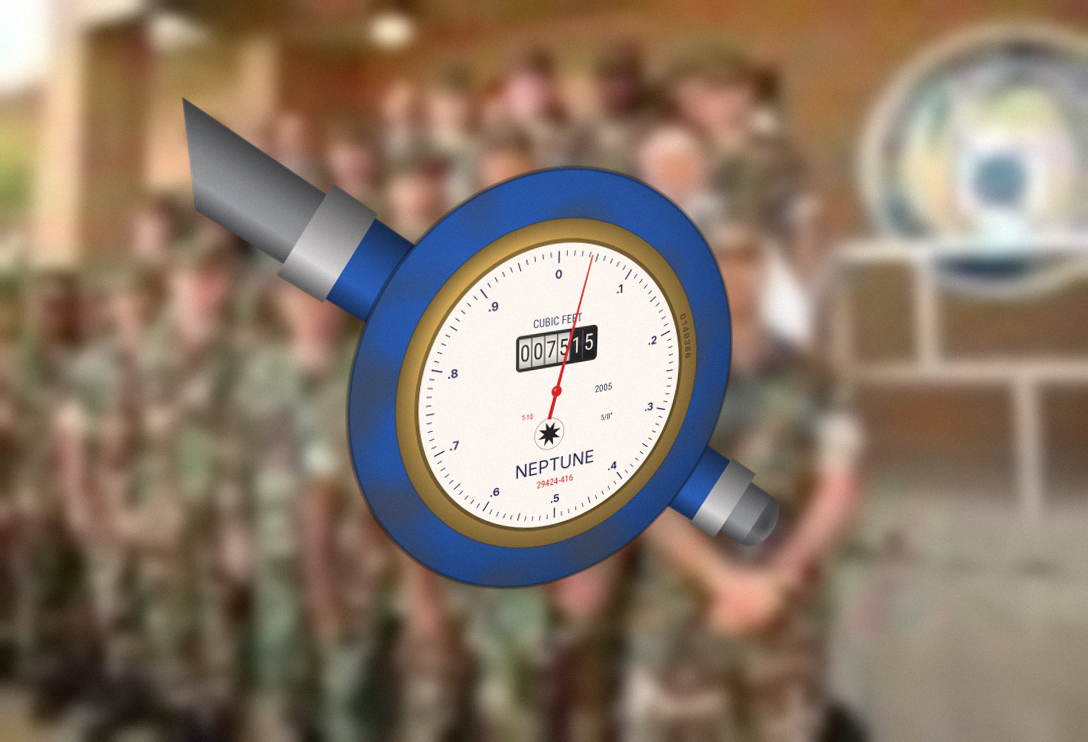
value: 7515.04 (ft³)
